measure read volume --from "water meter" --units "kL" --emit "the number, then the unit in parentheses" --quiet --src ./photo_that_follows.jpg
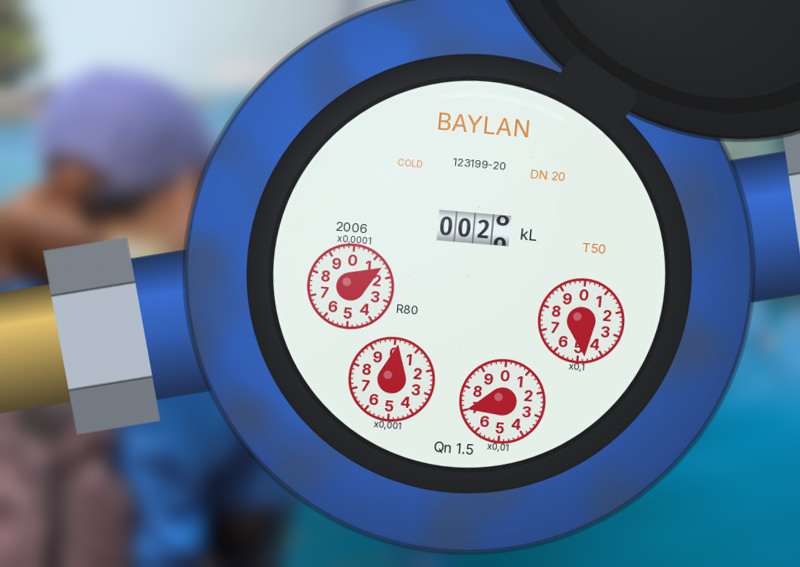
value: 28.4701 (kL)
